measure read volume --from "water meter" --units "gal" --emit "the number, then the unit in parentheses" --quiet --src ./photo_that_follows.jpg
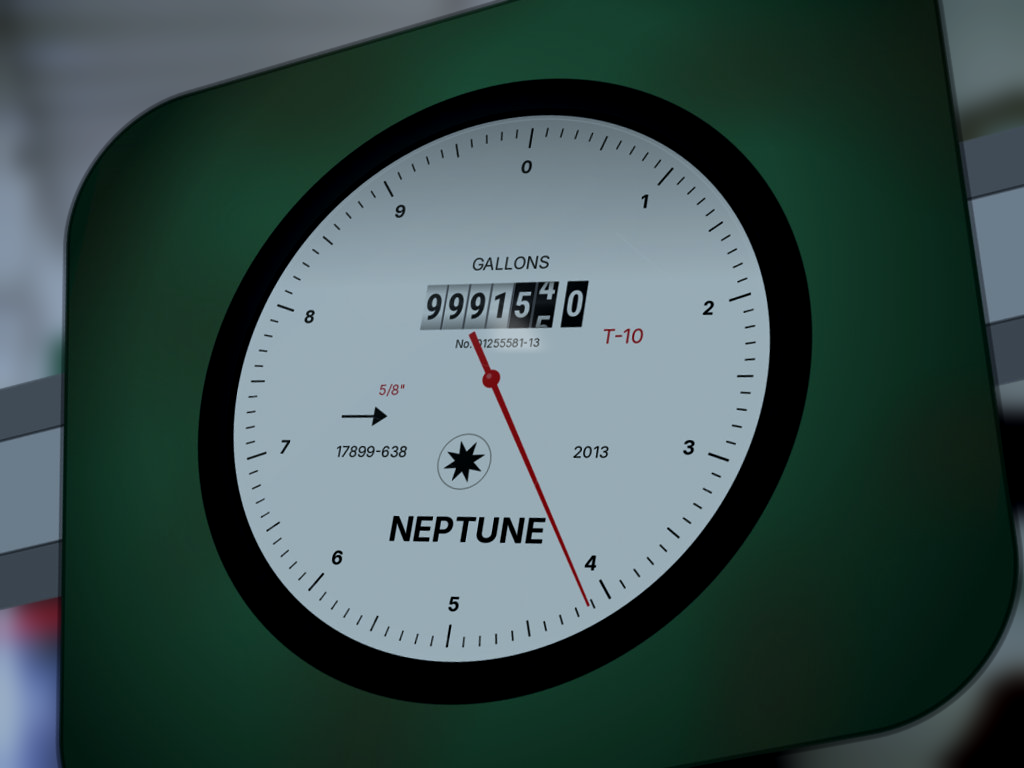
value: 9991544.1 (gal)
